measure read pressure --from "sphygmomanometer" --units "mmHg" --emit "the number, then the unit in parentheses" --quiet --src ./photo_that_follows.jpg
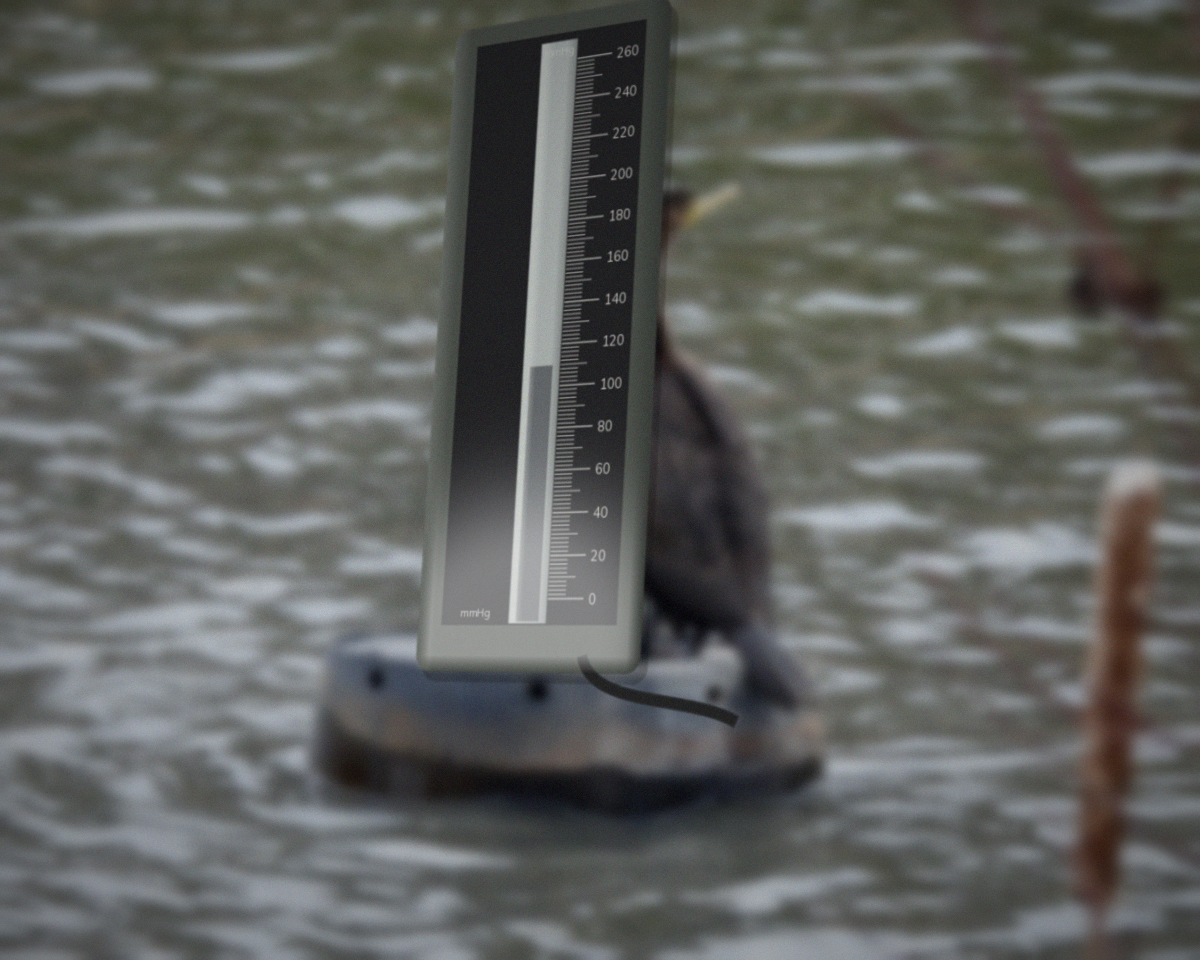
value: 110 (mmHg)
